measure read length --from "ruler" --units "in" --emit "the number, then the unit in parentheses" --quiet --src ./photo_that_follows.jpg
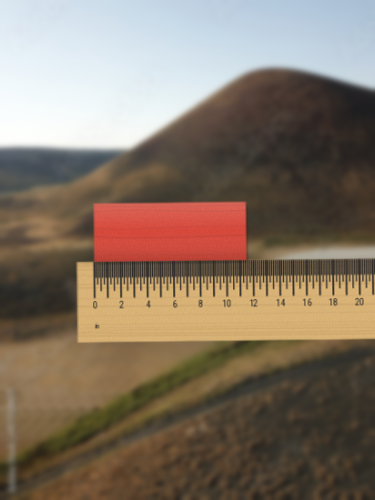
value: 11.5 (in)
